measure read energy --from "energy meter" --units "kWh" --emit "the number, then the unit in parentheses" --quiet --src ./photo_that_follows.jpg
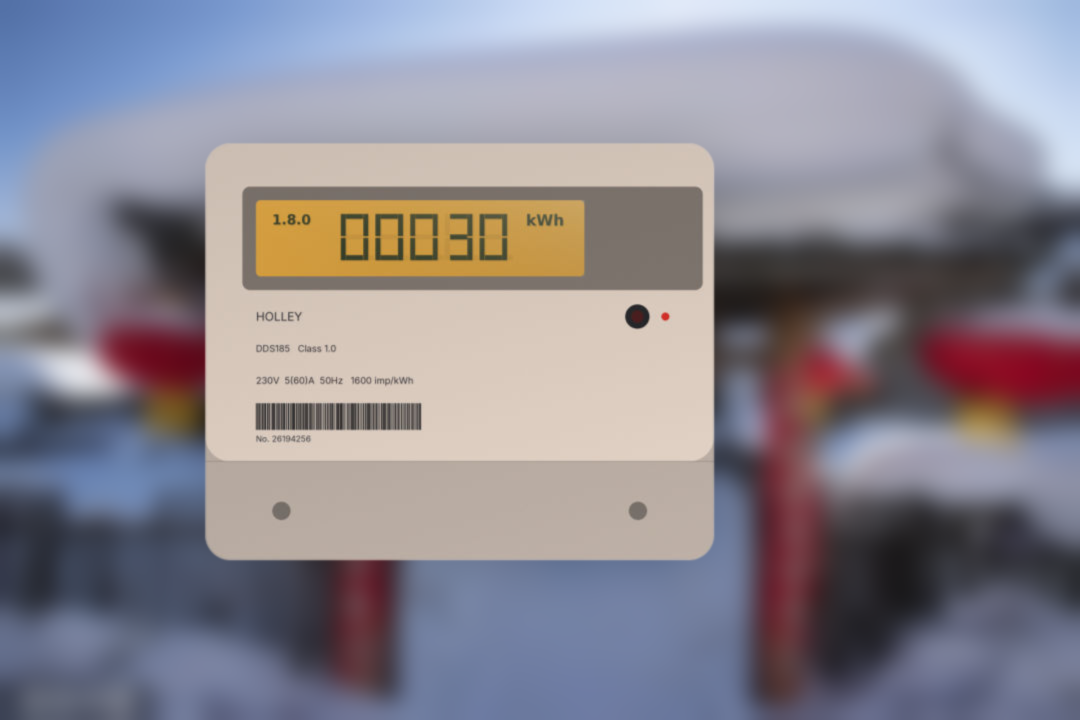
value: 30 (kWh)
